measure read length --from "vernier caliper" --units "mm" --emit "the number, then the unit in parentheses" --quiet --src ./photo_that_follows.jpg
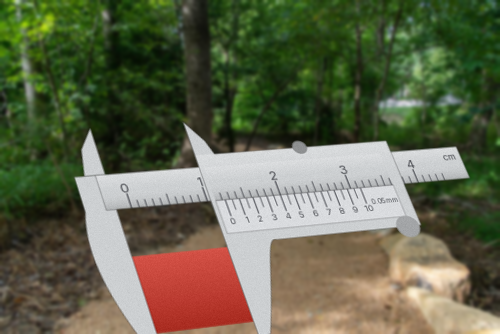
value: 12.4 (mm)
